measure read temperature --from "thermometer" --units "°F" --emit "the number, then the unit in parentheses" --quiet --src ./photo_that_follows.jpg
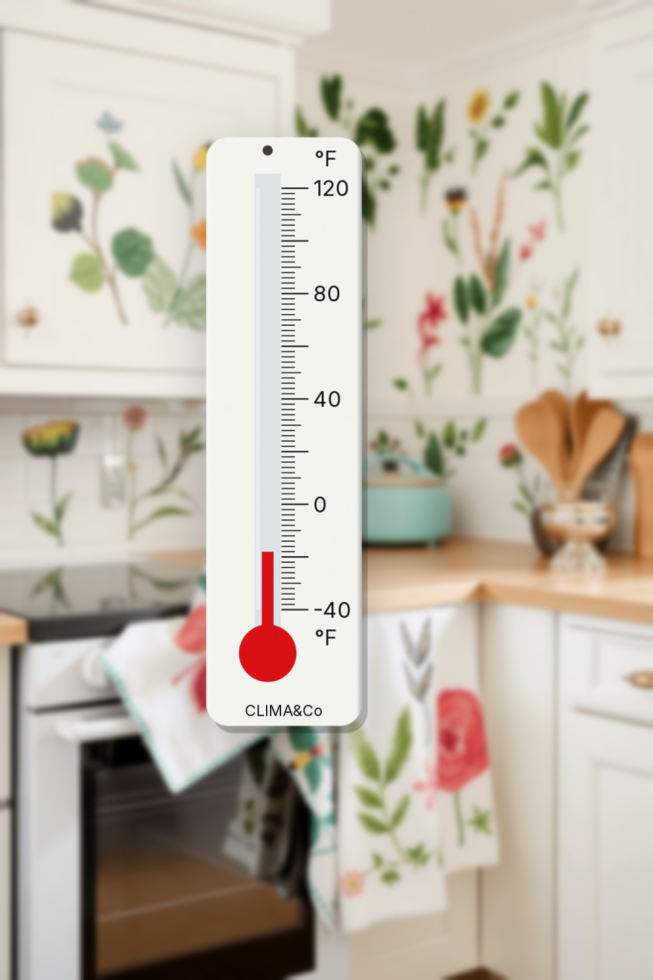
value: -18 (°F)
